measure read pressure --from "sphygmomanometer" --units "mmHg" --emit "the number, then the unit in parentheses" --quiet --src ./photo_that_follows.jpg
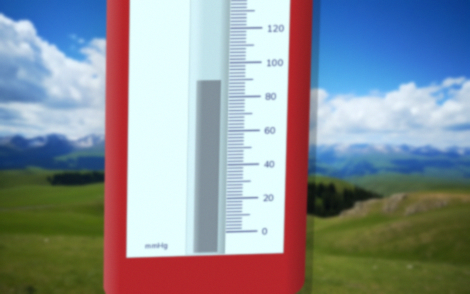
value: 90 (mmHg)
